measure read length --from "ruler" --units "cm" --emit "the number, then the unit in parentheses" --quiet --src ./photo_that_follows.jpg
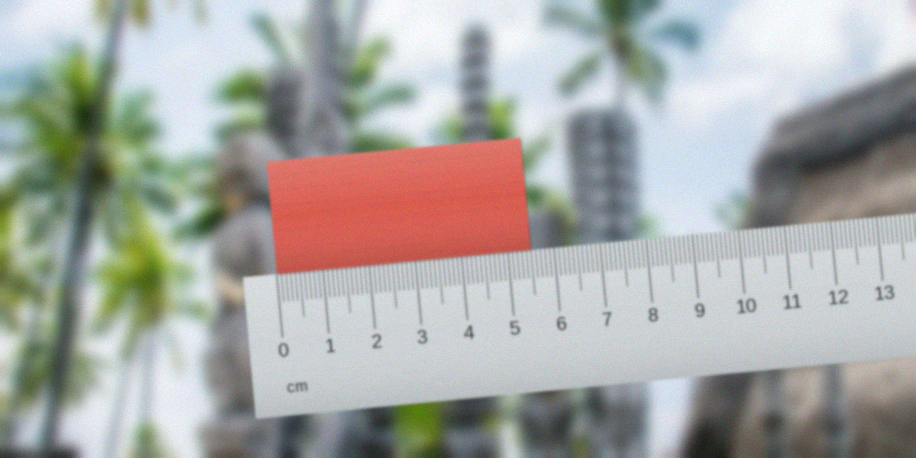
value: 5.5 (cm)
